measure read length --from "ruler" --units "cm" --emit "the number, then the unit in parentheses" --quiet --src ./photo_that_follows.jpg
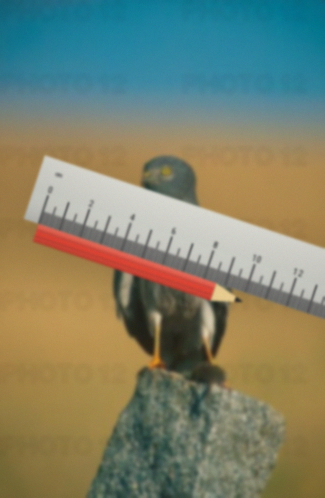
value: 10 (cm)
